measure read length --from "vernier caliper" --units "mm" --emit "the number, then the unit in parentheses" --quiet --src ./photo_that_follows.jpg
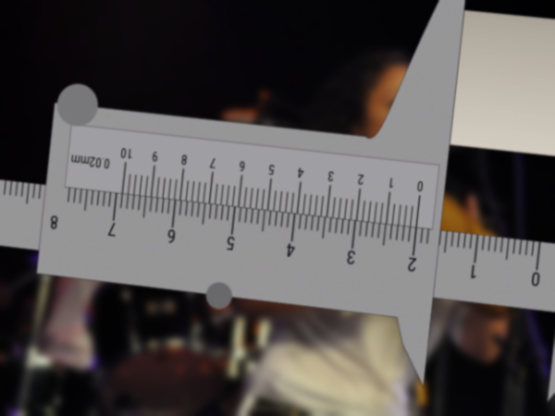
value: 20.0 (mm)
